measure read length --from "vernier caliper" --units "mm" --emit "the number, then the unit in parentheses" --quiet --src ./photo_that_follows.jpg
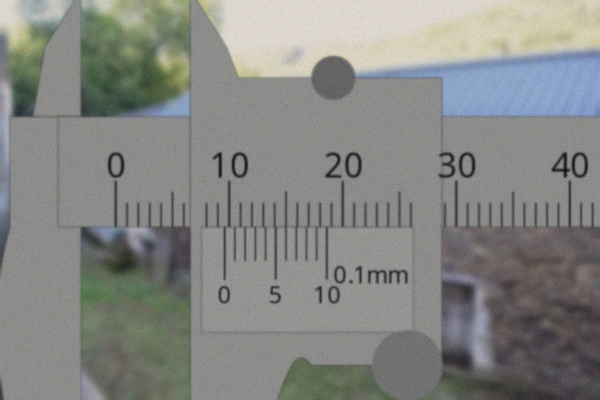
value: 9.6 (mm)
